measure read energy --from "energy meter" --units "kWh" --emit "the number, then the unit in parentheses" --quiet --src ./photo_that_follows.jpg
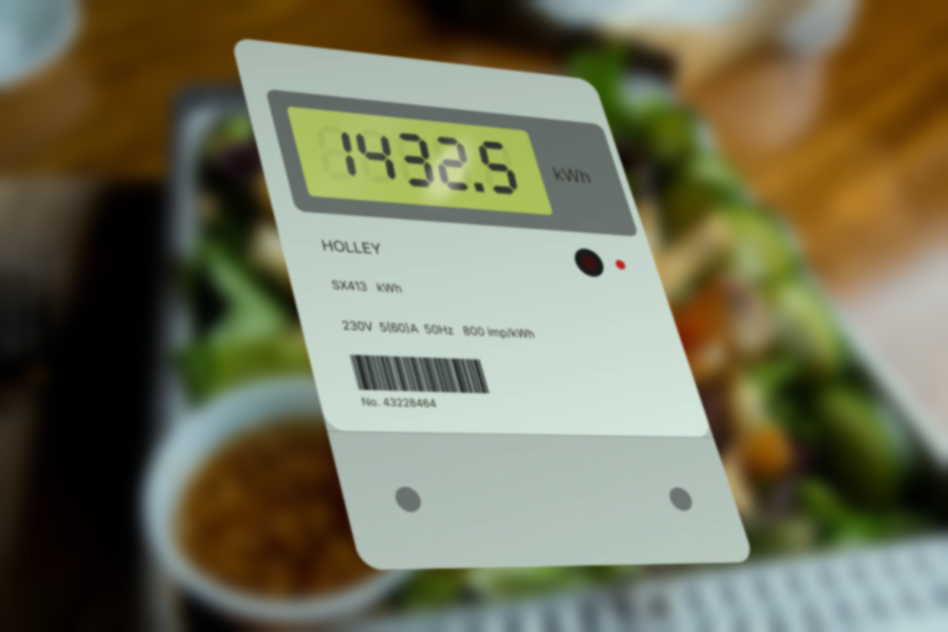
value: 1432.5 (kWh)
